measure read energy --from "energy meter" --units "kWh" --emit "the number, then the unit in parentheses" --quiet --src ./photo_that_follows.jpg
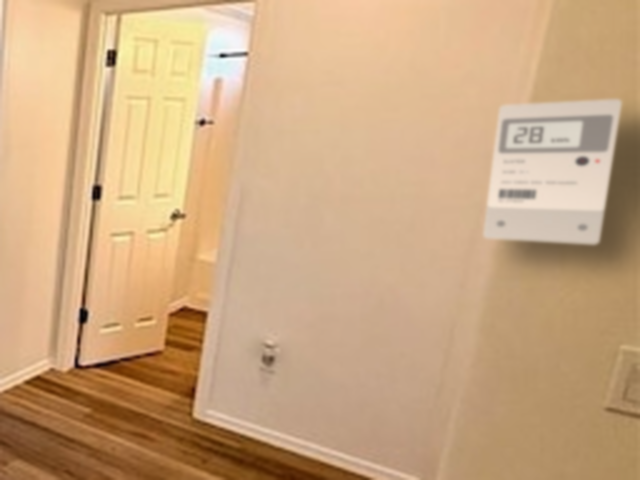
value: 28 (kWh)
